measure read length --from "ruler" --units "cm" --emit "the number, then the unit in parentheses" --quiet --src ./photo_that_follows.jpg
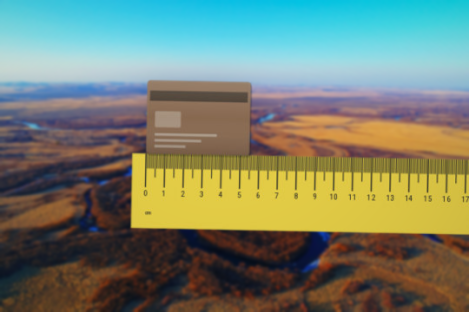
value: 5.5 (cm)
